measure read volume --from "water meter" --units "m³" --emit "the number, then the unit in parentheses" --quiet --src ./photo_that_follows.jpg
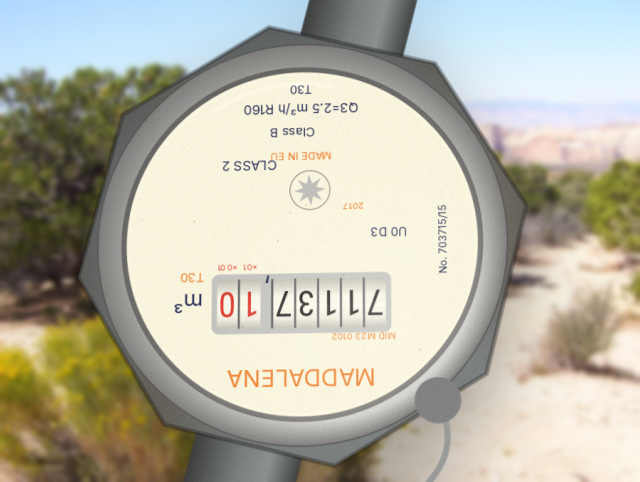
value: 71137.10 (m³)
